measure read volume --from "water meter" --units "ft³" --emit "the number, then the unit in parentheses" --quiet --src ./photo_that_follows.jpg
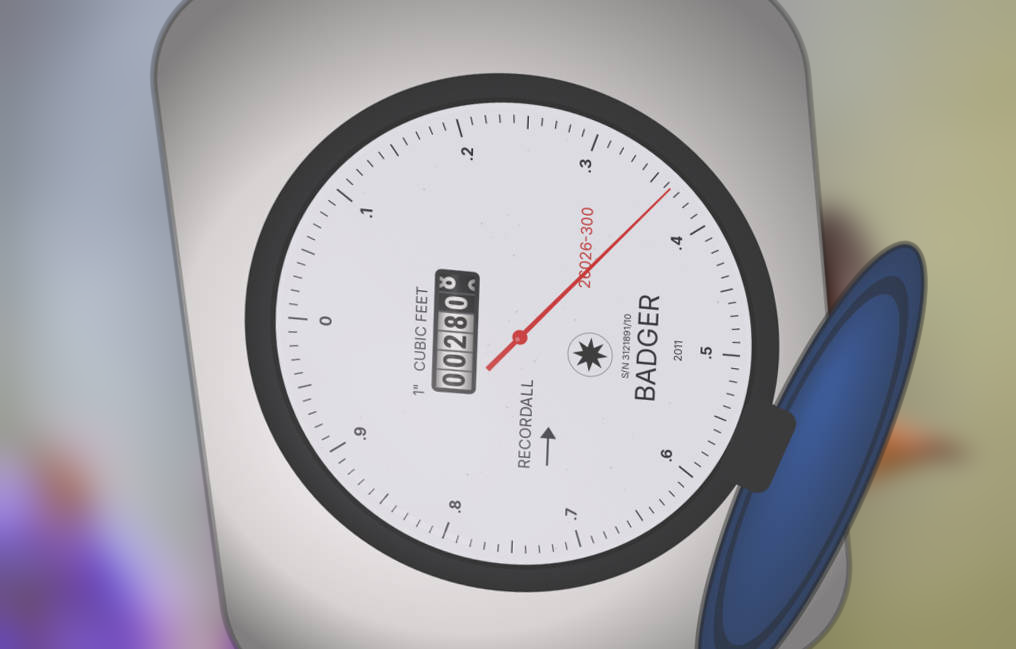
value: 2808.36 (ft³)
